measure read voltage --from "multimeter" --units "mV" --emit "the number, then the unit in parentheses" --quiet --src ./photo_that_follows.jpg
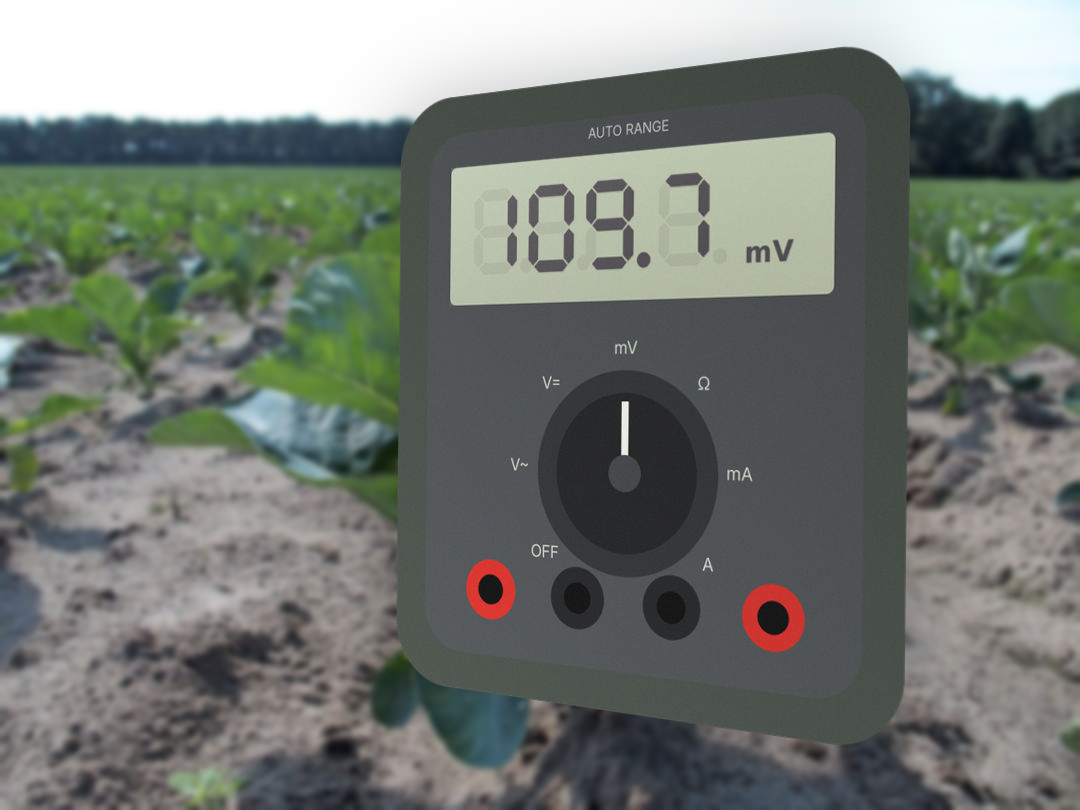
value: 109.7 (mV)
